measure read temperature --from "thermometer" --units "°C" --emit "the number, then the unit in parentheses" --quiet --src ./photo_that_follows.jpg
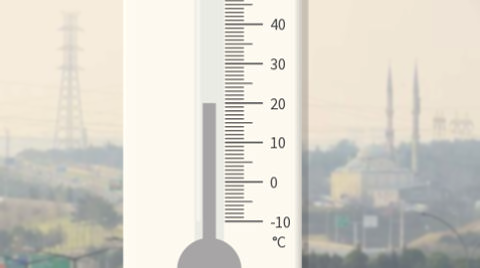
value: 20 (°C)
